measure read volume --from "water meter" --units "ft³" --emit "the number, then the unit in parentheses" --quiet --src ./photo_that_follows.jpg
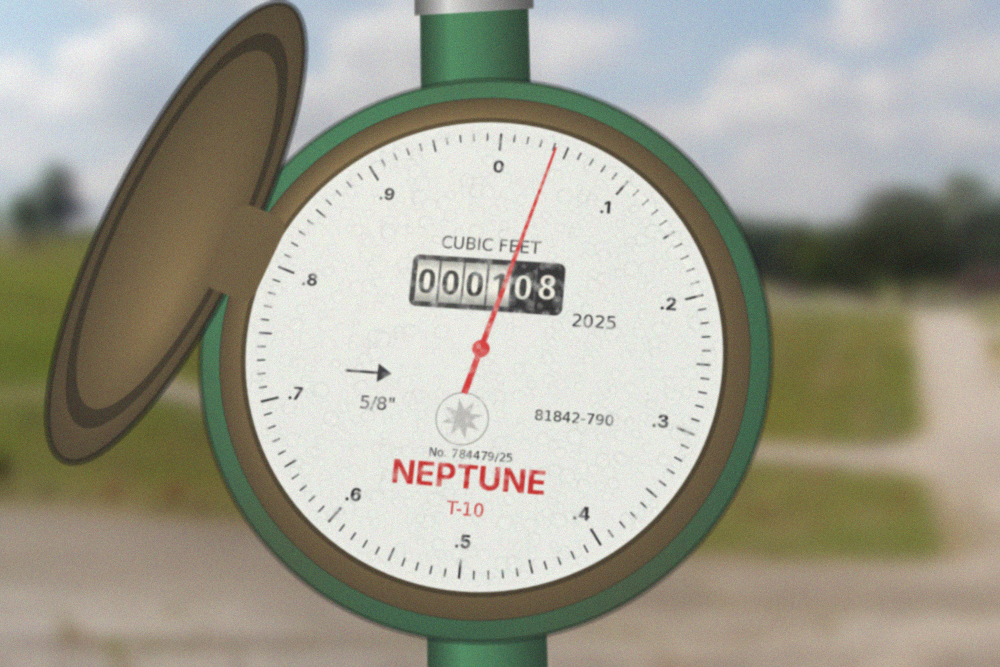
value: 108.04 (ft³)
